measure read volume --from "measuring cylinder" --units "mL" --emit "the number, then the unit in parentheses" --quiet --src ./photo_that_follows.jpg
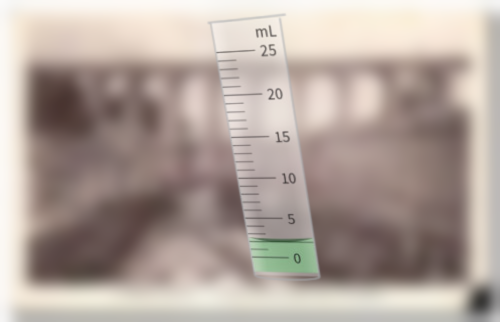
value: 2 (mL)
